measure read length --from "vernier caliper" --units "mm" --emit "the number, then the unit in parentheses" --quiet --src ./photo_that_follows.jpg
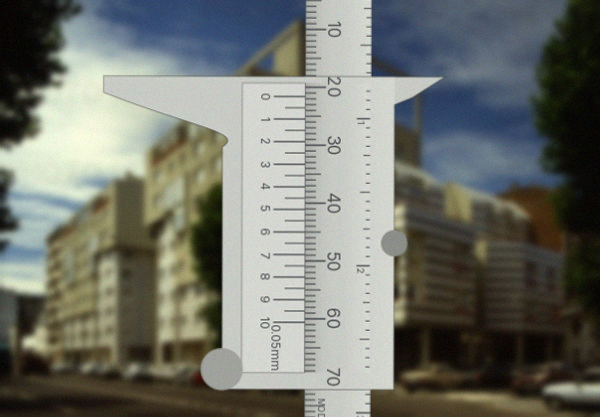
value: 21.6 (mm)
